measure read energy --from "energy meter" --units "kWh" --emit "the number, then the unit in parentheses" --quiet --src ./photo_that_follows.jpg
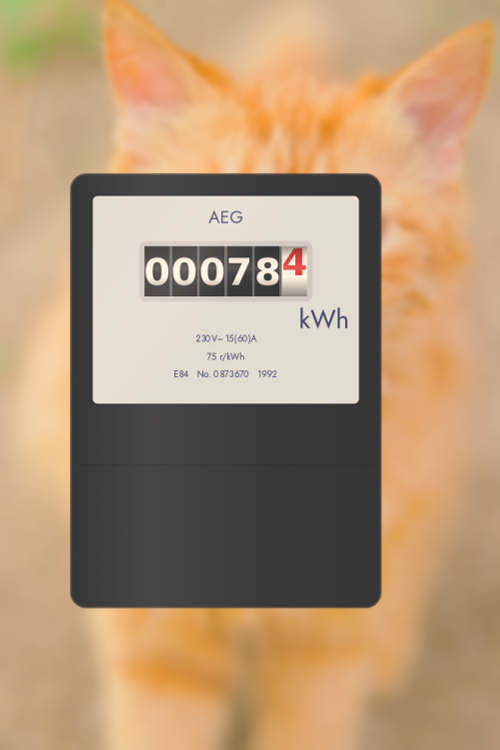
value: 78.4 (kWh)
